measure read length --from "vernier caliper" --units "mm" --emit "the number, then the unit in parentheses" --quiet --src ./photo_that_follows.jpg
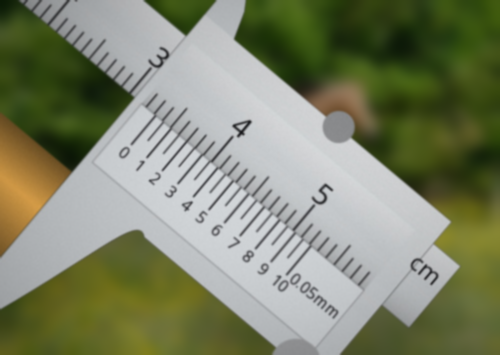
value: 33.2 (mm)
